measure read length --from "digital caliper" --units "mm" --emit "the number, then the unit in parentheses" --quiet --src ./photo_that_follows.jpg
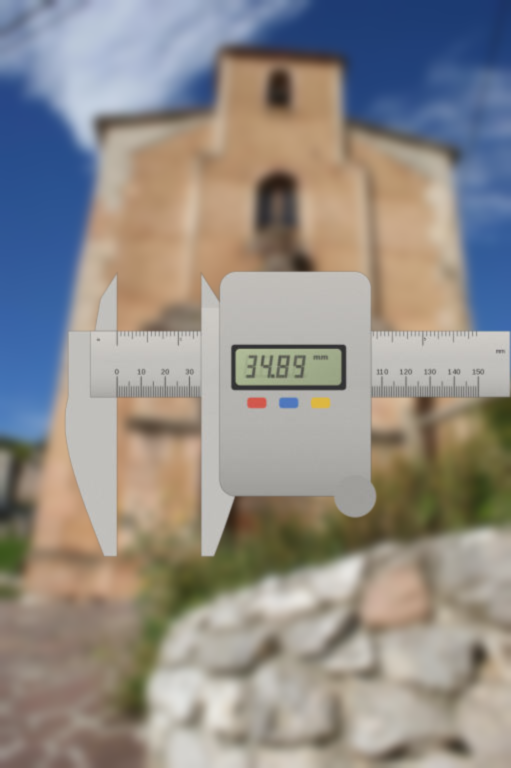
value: 34.89 (mm)
